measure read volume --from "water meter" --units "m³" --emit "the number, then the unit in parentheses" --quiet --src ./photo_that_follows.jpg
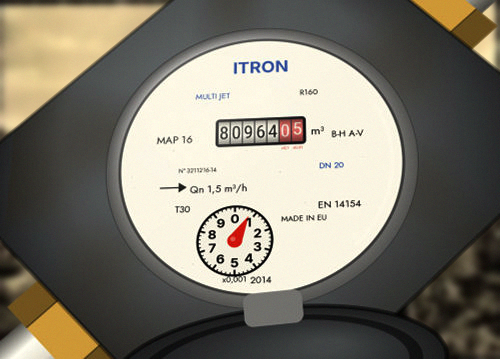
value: 80964.050 (m³)
